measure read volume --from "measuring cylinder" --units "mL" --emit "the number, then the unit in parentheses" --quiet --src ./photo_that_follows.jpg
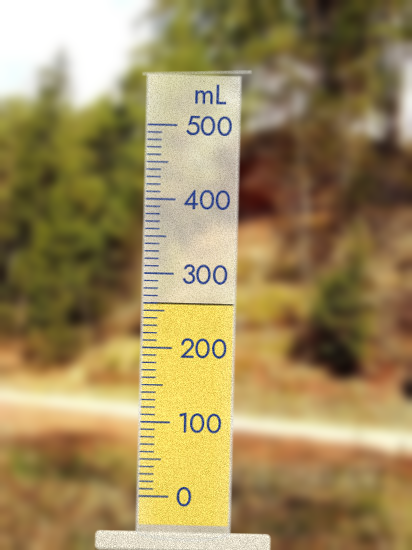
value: 260 (mL)
